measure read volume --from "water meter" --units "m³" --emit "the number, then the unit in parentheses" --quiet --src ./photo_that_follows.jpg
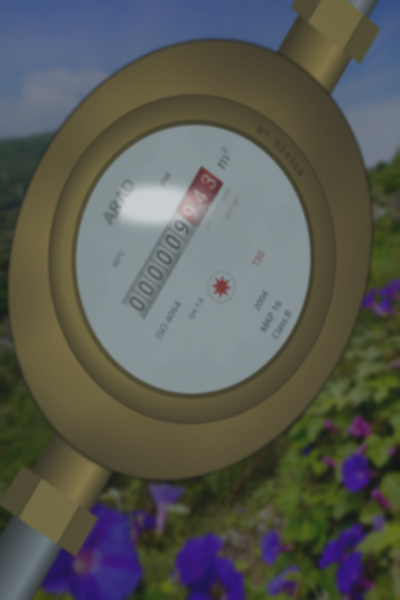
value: 9.943 (m³)
